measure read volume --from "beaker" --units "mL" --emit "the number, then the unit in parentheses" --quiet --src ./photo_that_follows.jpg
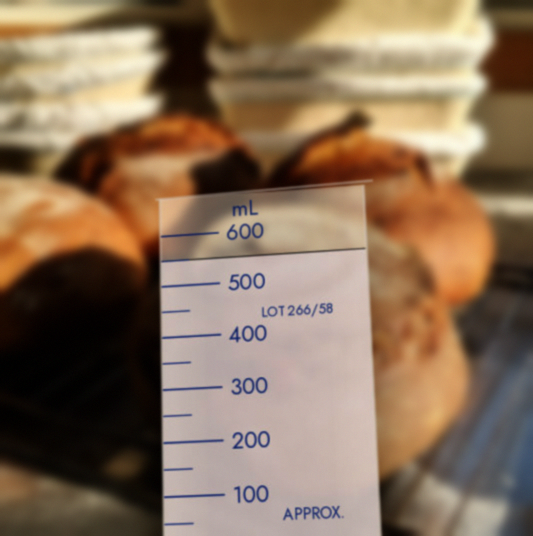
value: 550 (mL)
